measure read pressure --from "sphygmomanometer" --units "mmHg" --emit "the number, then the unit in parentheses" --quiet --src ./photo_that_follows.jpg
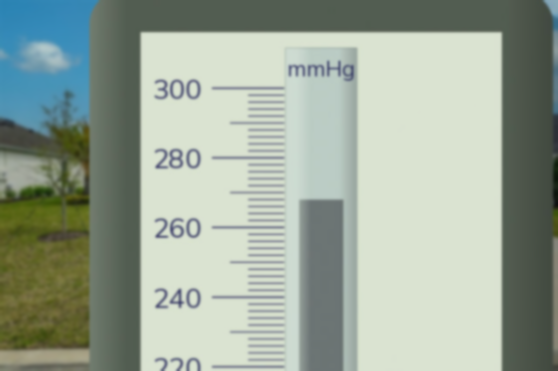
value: 268 (mmHg)
